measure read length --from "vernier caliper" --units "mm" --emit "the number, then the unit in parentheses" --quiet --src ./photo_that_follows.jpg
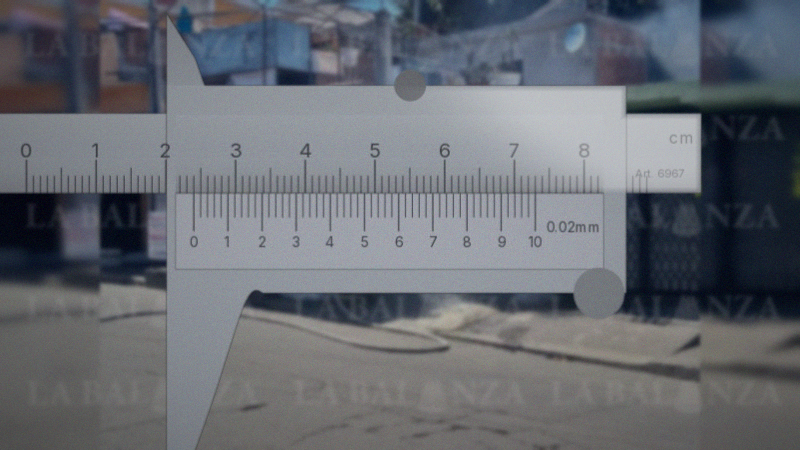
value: 24.0 (mm)
